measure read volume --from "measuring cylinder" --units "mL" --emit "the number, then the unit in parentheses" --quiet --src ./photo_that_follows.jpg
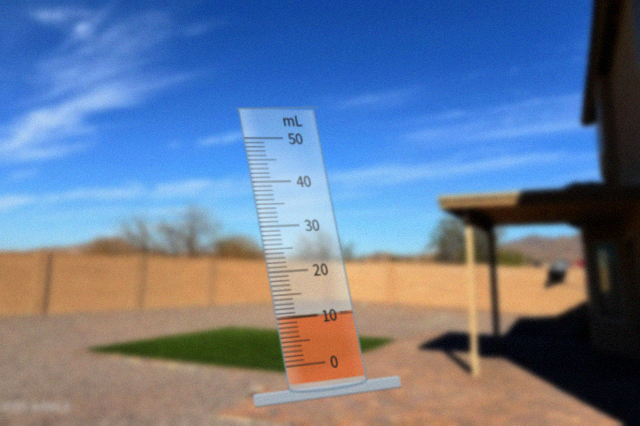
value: 10 (mL)
